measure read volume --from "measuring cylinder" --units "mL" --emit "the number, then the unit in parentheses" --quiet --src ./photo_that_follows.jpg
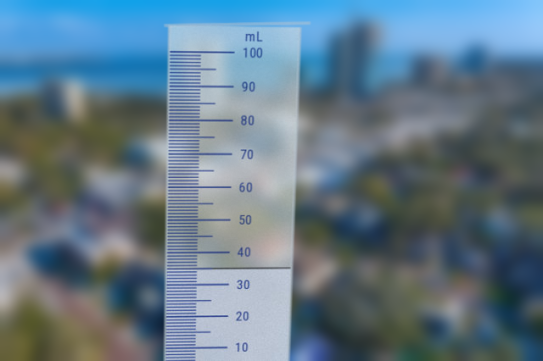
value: 35 (mL)
